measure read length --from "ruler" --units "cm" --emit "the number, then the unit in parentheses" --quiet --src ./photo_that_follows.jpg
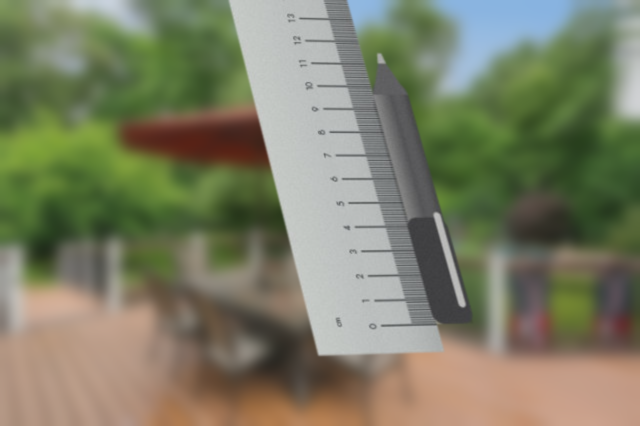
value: 11.5 (cm)
